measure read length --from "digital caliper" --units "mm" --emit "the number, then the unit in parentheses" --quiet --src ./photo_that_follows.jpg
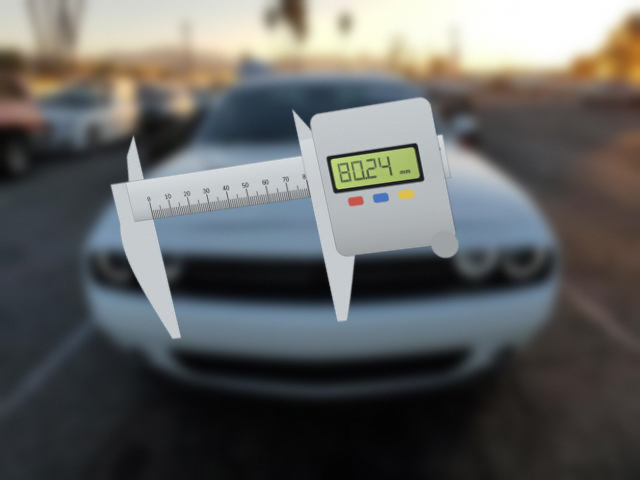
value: 80.24 (mm)
